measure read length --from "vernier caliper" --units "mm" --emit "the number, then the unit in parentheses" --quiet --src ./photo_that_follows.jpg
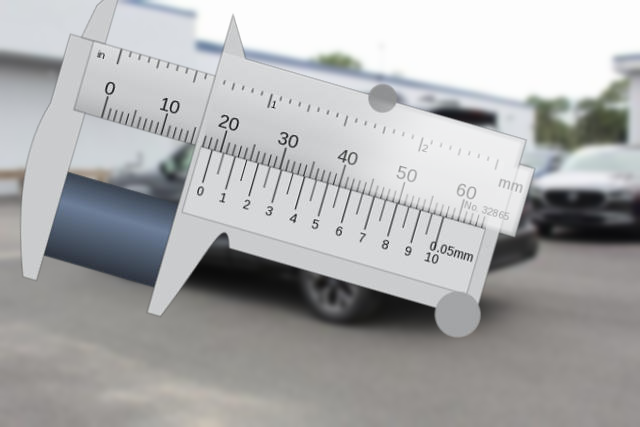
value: 18.6 (mm)
